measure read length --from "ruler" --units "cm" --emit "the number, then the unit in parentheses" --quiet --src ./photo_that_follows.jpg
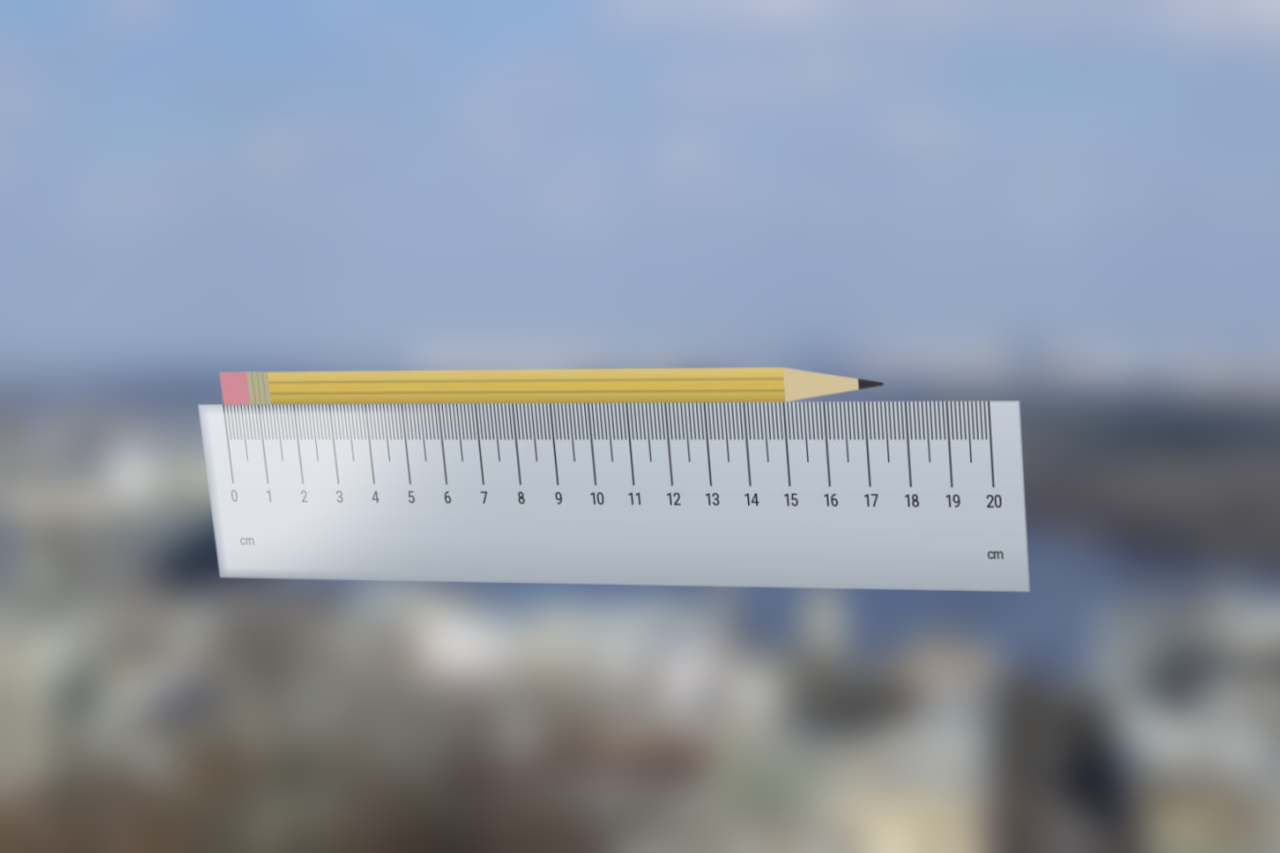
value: 17.5 (cm)
